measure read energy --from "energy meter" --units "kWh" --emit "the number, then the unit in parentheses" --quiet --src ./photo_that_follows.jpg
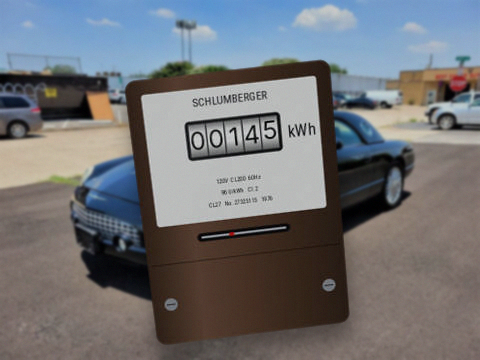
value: 145 (kWh)
